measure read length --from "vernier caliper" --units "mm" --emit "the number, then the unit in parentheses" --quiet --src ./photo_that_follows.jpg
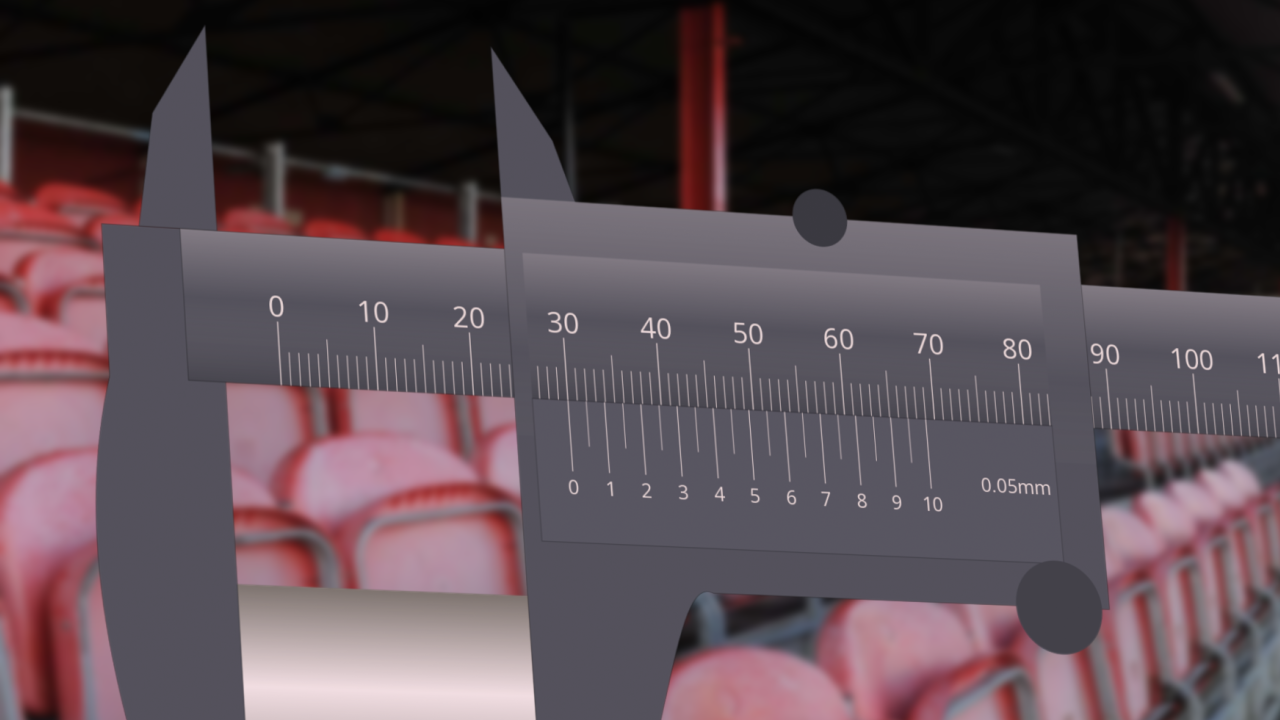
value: 30.0 (mm)
